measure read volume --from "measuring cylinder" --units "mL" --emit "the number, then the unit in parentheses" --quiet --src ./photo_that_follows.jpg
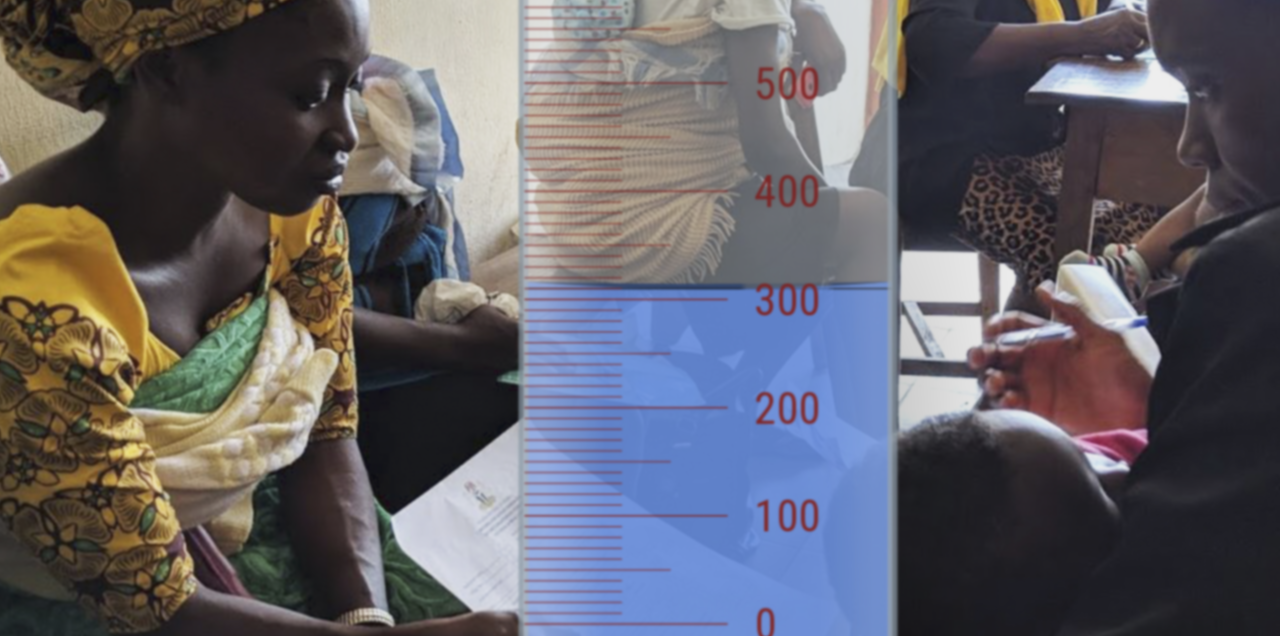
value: 310 (mL)
